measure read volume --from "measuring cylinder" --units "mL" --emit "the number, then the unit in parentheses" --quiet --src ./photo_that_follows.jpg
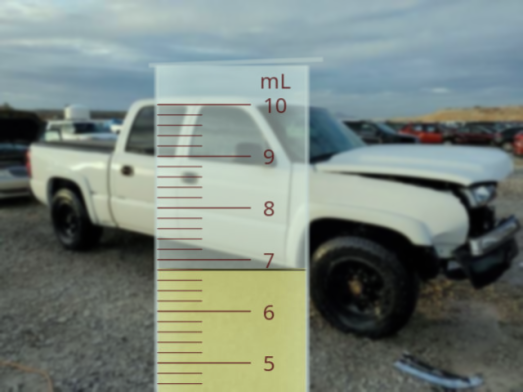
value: 6.8 (mL)
